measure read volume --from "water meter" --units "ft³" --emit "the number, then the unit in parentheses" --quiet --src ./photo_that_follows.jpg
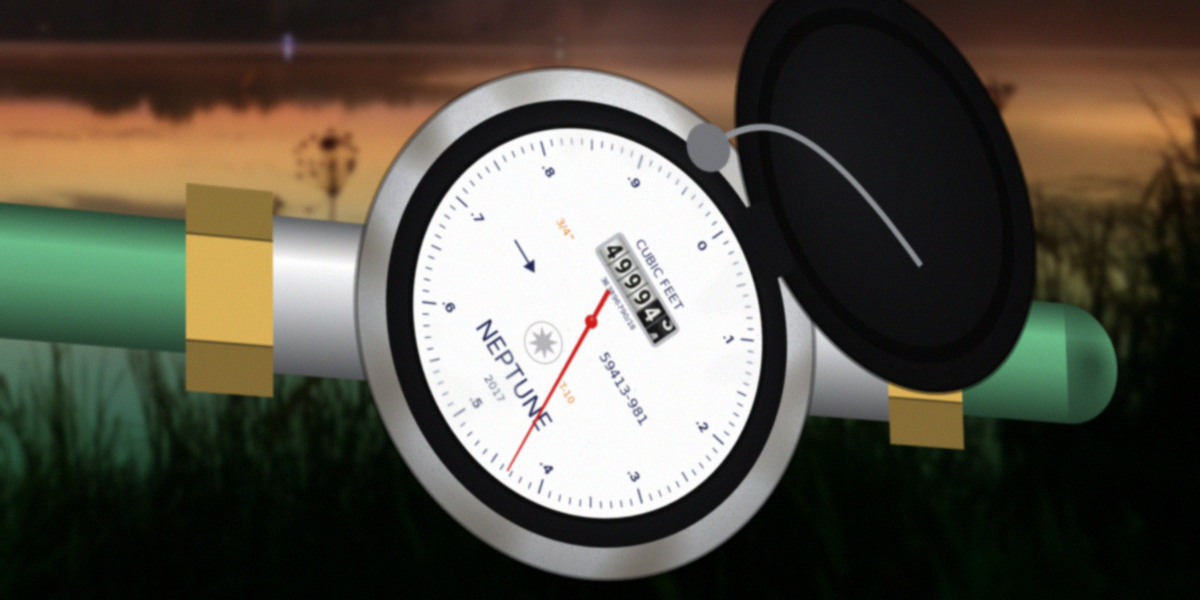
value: 499943.43 (ft³)
